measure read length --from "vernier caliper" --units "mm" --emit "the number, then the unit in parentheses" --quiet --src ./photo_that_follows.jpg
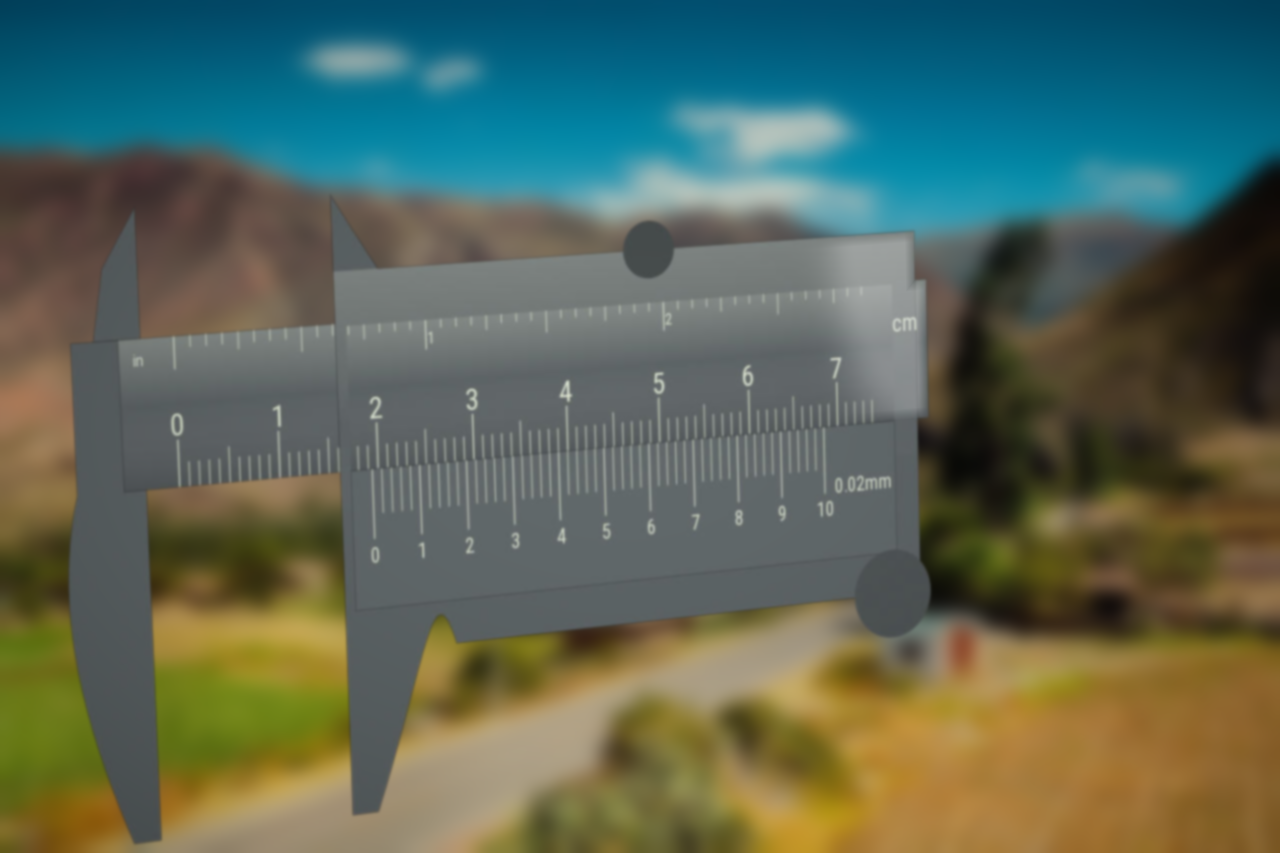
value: 19.4 (mm)
